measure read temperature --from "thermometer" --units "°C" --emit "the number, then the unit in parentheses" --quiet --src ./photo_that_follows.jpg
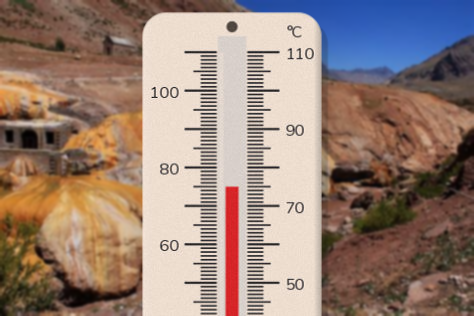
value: 75 (°C)
